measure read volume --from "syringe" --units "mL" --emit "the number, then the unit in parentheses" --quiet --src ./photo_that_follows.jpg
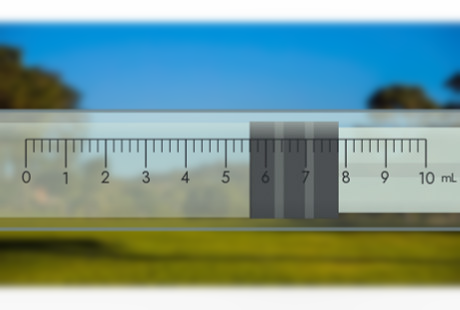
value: 5.6 (mL)
